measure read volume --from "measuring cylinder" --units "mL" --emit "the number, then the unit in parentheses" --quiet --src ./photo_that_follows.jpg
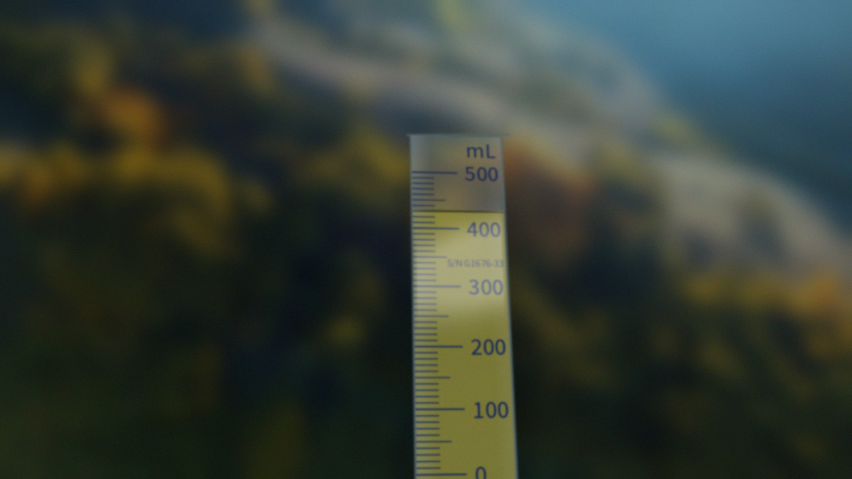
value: 430 (mL)
